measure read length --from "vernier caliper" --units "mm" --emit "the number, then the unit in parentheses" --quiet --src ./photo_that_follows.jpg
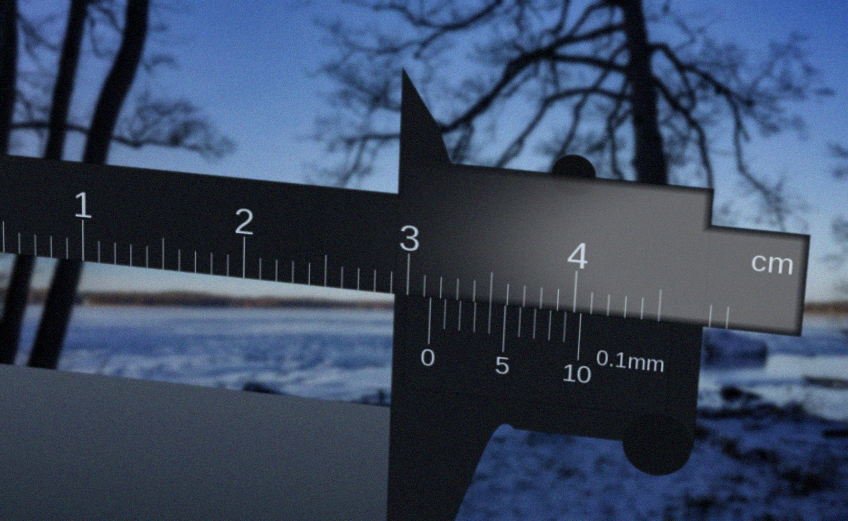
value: 31.4 (mm)
